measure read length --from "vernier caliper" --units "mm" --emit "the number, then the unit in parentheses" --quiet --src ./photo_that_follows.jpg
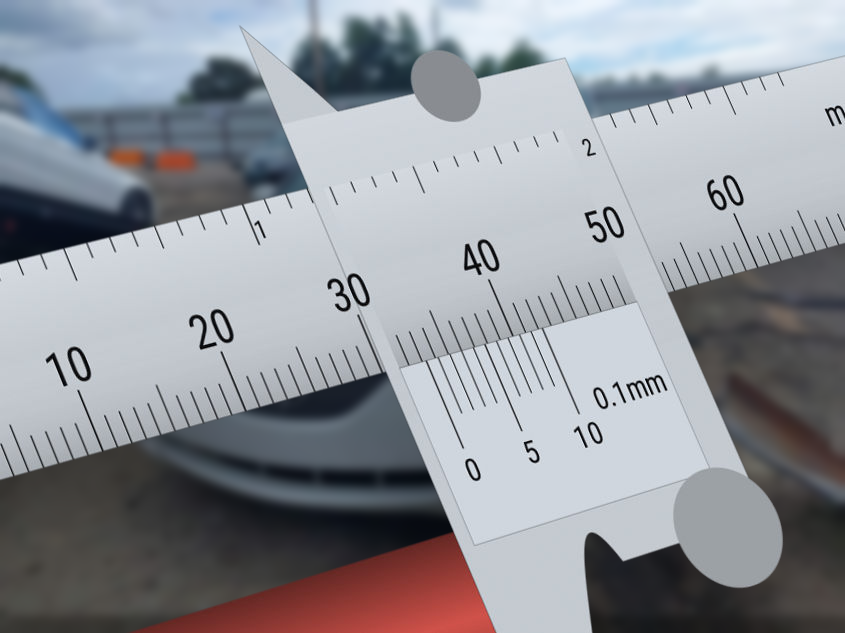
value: 33.3 (mm)
